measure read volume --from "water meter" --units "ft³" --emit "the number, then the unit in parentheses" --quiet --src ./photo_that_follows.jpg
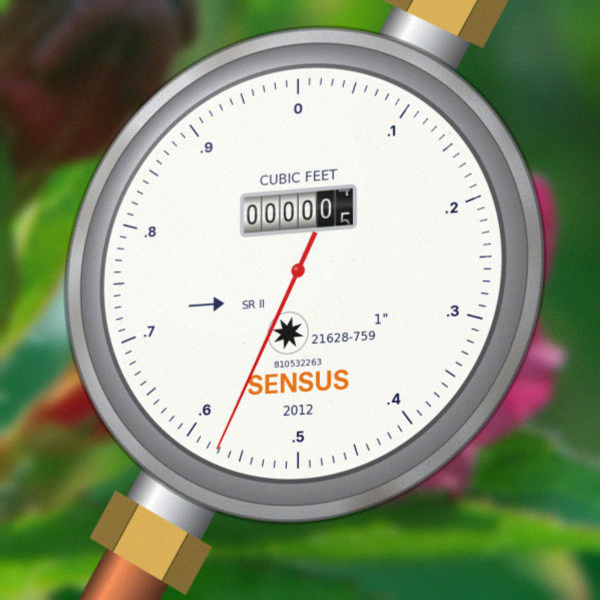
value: 4.57 (ft³)
